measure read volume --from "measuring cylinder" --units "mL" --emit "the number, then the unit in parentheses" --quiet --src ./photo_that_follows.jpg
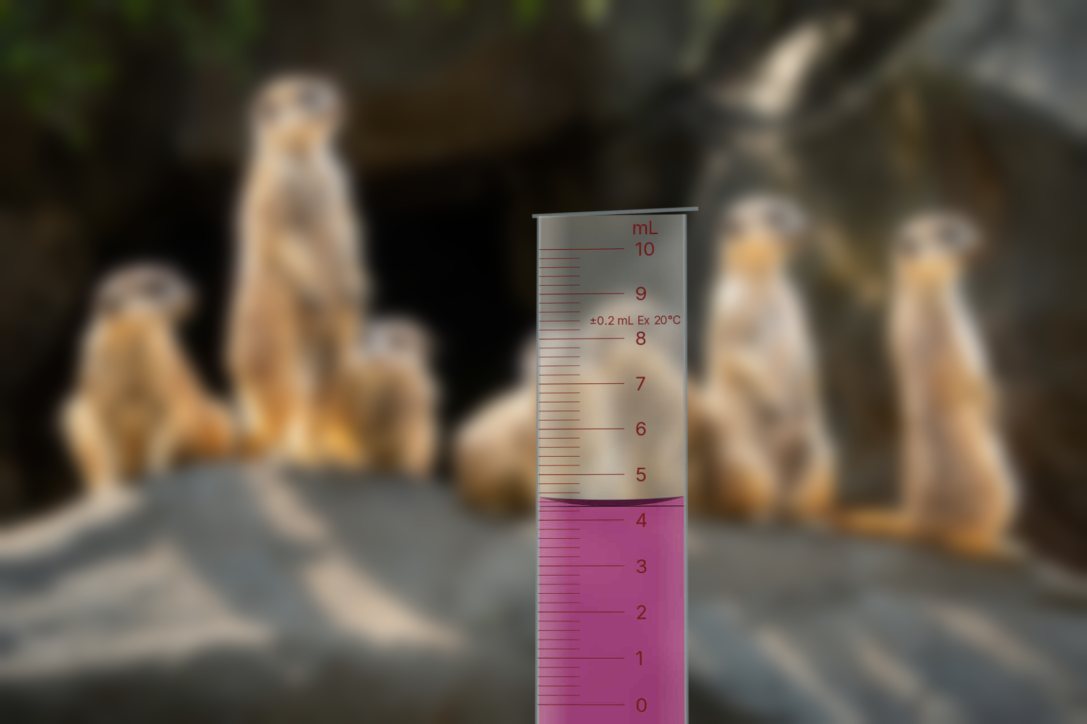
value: 4.3 (mL)
